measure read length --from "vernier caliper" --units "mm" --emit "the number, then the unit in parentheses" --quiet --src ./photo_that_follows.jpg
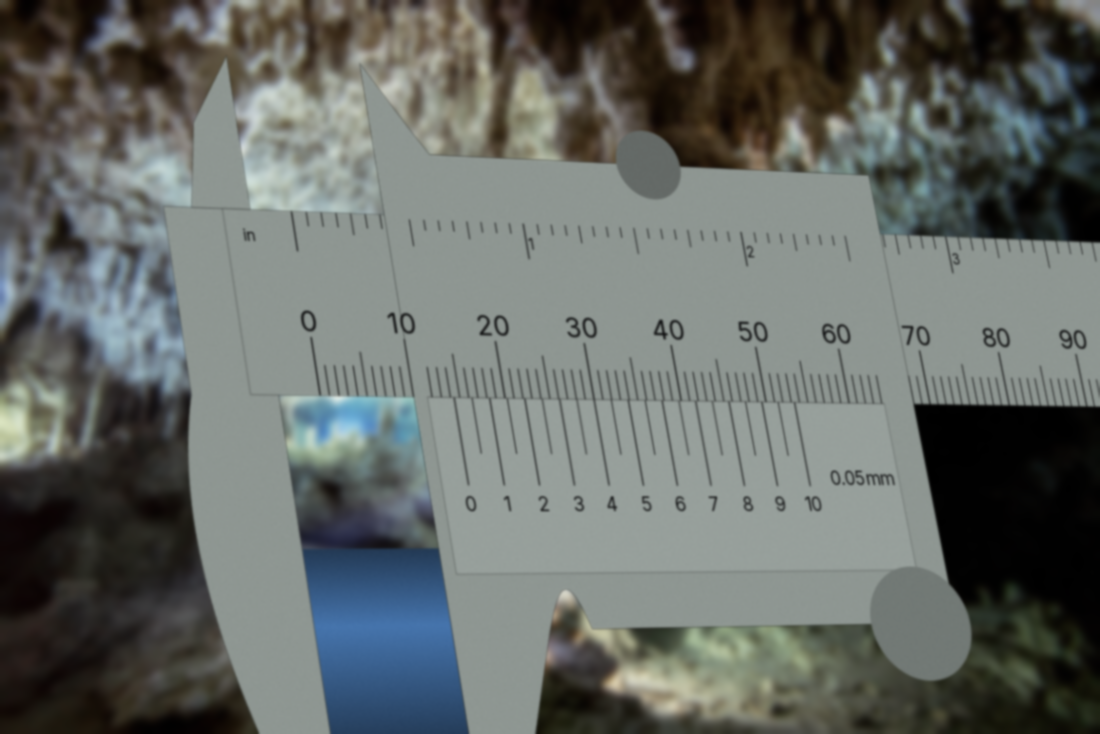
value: 14.4 (mm)
